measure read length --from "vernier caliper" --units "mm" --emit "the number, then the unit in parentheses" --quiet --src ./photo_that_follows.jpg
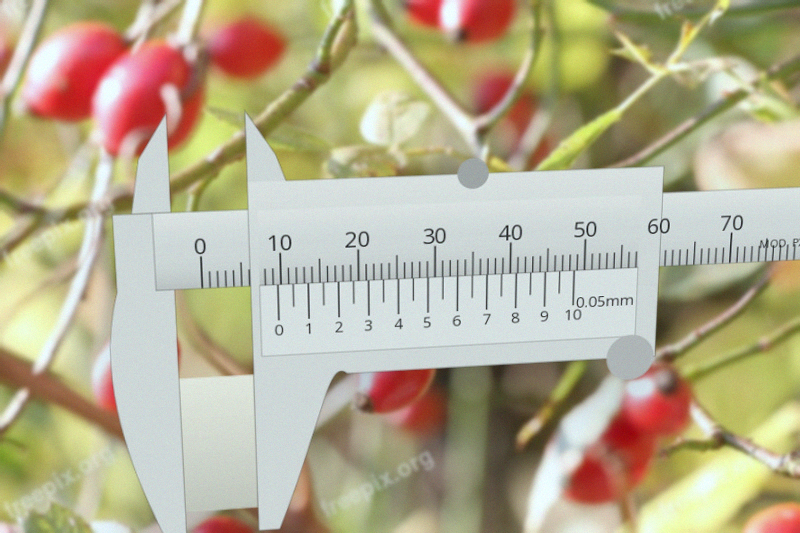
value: 9.6 (mm)
